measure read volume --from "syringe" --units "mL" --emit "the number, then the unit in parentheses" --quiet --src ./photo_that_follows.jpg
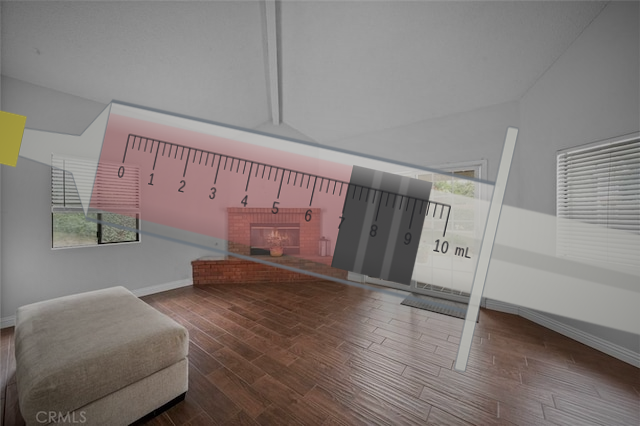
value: 7 (mL)
